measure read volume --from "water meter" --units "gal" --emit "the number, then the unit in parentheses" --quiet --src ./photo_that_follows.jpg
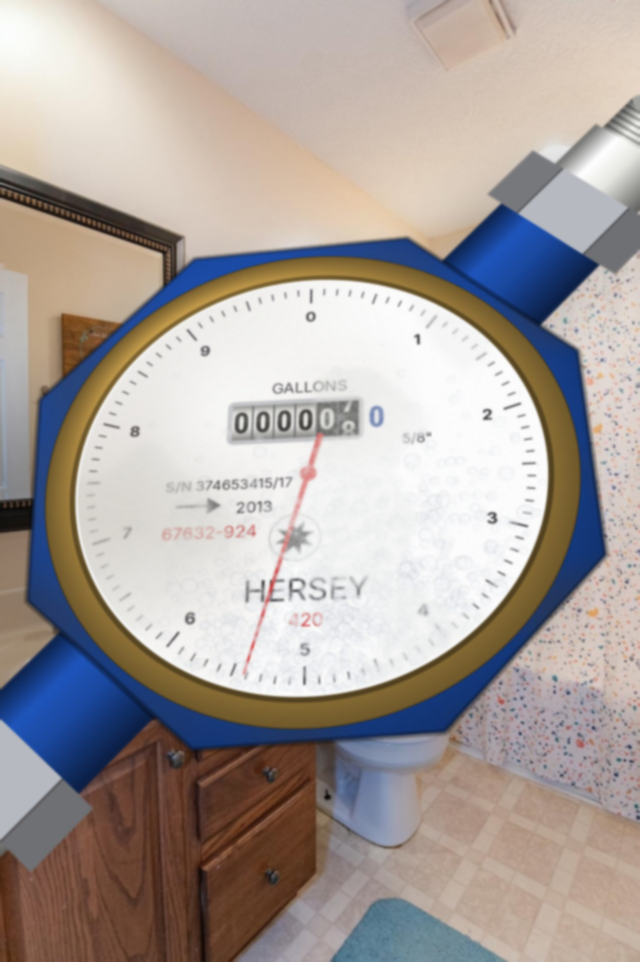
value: 75.4 (gal)
